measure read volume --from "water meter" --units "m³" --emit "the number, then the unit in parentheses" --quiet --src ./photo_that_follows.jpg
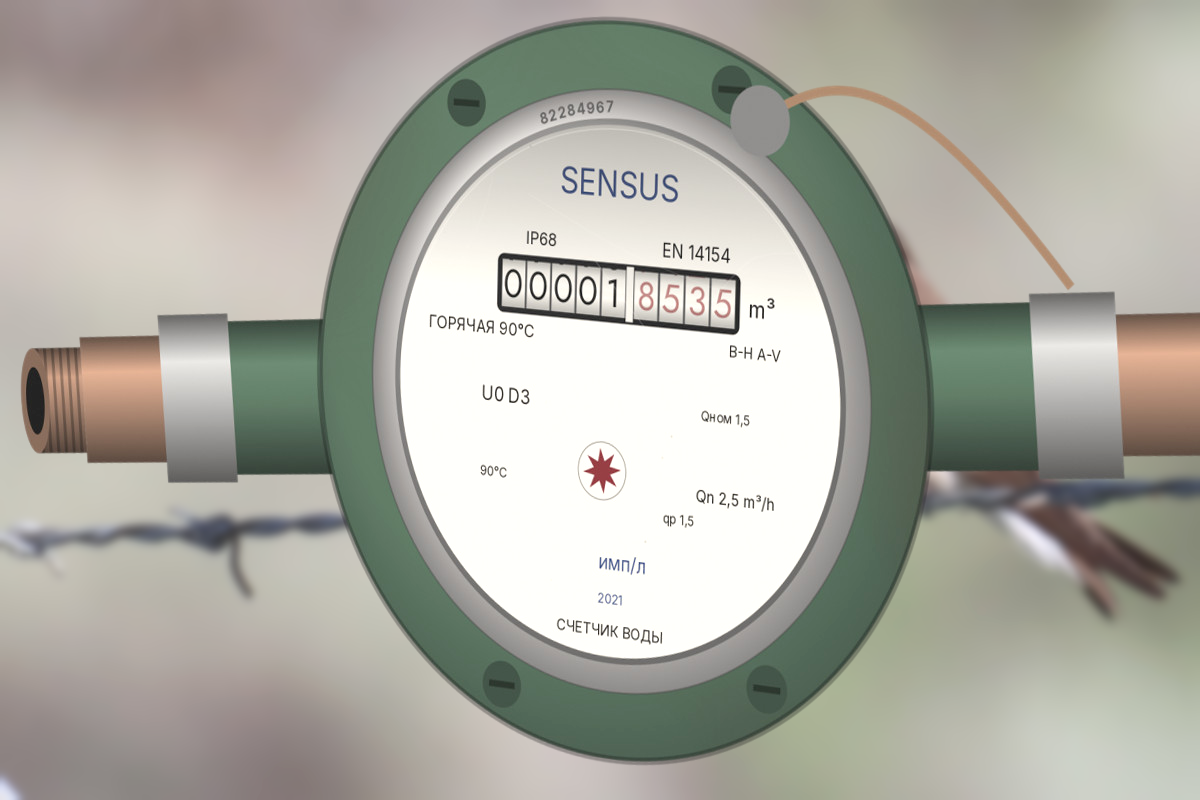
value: 1.8535 (m³)
